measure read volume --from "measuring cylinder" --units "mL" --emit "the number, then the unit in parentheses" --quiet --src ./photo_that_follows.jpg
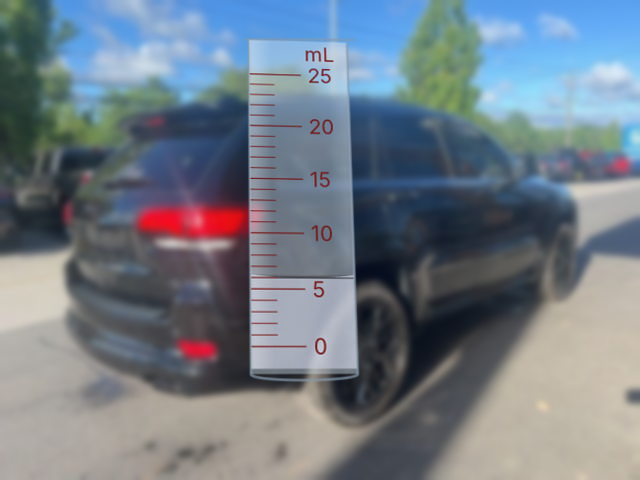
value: 6 (mL)
